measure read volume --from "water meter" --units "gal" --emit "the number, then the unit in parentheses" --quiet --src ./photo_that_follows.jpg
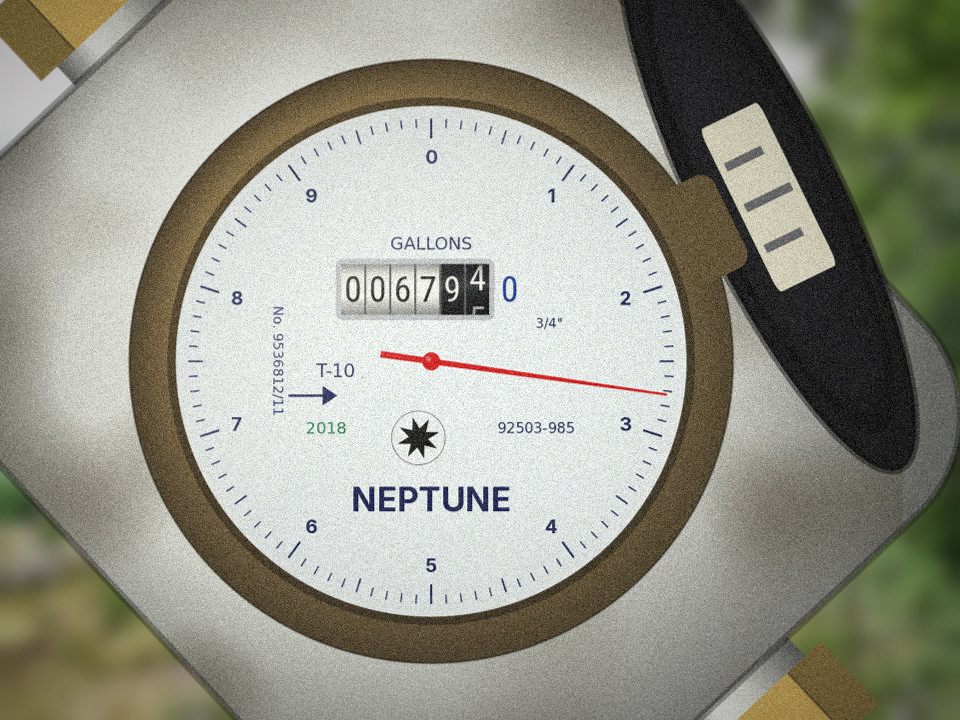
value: 67942.7 (gal)
